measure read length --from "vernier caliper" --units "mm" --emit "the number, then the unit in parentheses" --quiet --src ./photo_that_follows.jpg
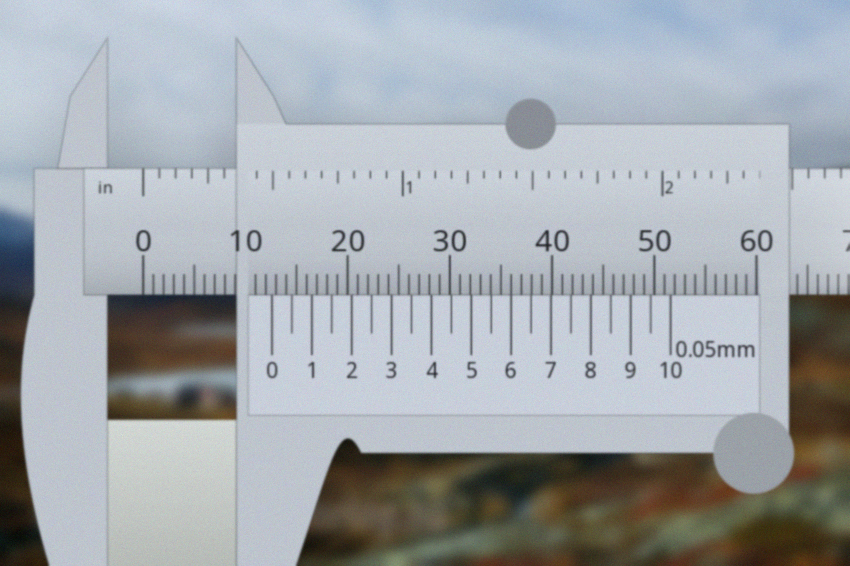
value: 12.6 (mm)
